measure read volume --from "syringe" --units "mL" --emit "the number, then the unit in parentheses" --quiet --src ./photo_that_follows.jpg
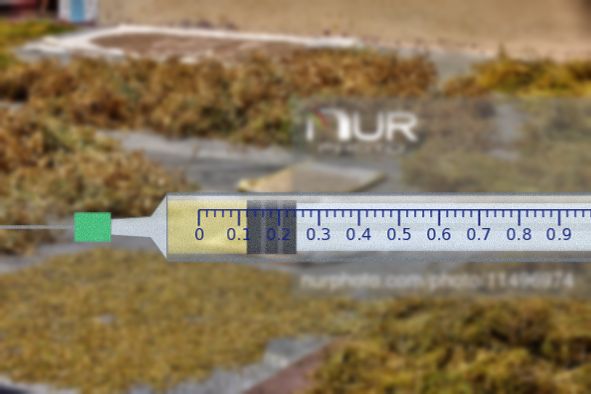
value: 0.12 (mL)
